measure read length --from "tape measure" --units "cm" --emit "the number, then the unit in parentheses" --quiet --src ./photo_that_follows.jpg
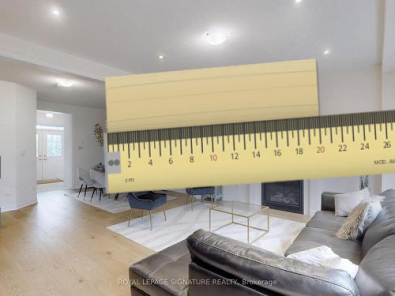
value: 20 (cm)
